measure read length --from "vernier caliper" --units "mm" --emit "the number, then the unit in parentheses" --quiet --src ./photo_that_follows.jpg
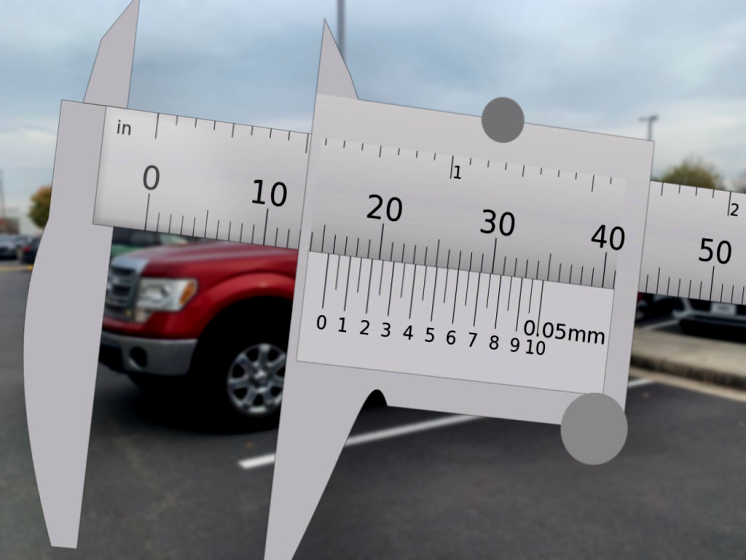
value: 15.6 (mm)
